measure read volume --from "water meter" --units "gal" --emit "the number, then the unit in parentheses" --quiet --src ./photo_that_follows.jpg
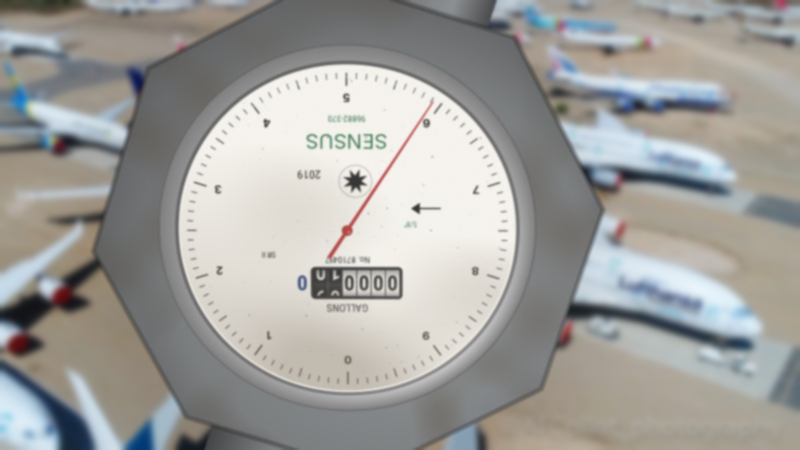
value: 95.9 (gal)
